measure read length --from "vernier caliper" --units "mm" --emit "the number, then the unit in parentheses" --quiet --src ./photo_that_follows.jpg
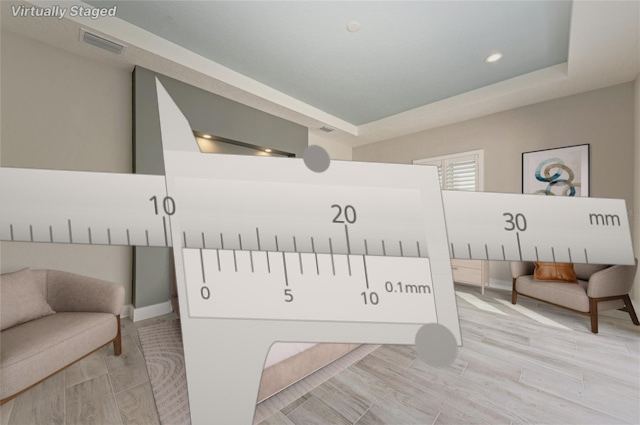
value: 11.8 (mm)
